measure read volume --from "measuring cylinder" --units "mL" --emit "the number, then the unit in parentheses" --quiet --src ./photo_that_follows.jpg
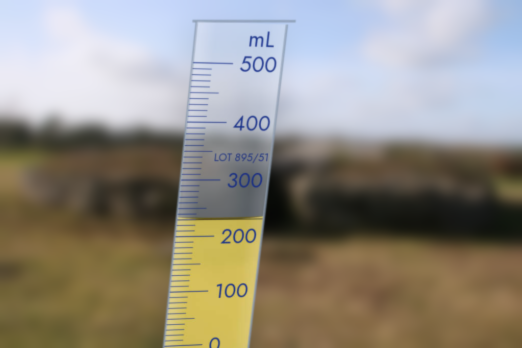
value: 230 (mL)
